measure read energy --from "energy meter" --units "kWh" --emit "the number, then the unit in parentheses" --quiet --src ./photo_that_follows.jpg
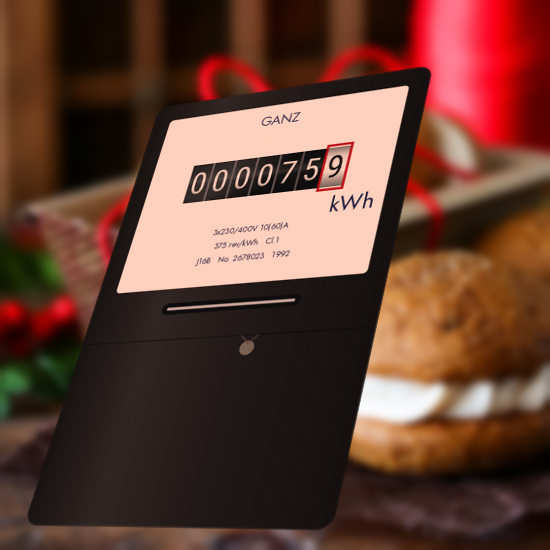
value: 75.9 (kWh)
